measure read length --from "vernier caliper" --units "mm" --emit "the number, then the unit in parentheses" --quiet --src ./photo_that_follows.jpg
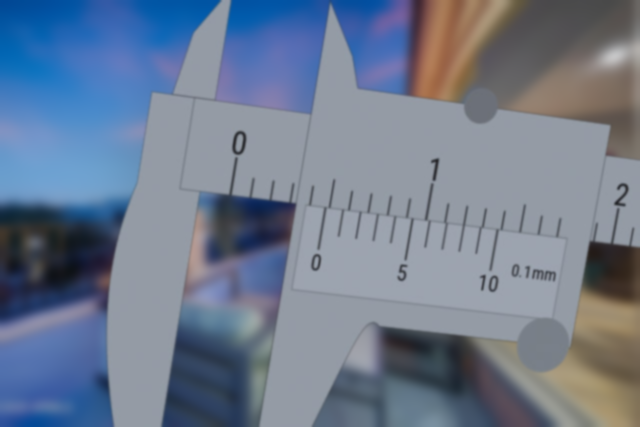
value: 4.8 (mm)
